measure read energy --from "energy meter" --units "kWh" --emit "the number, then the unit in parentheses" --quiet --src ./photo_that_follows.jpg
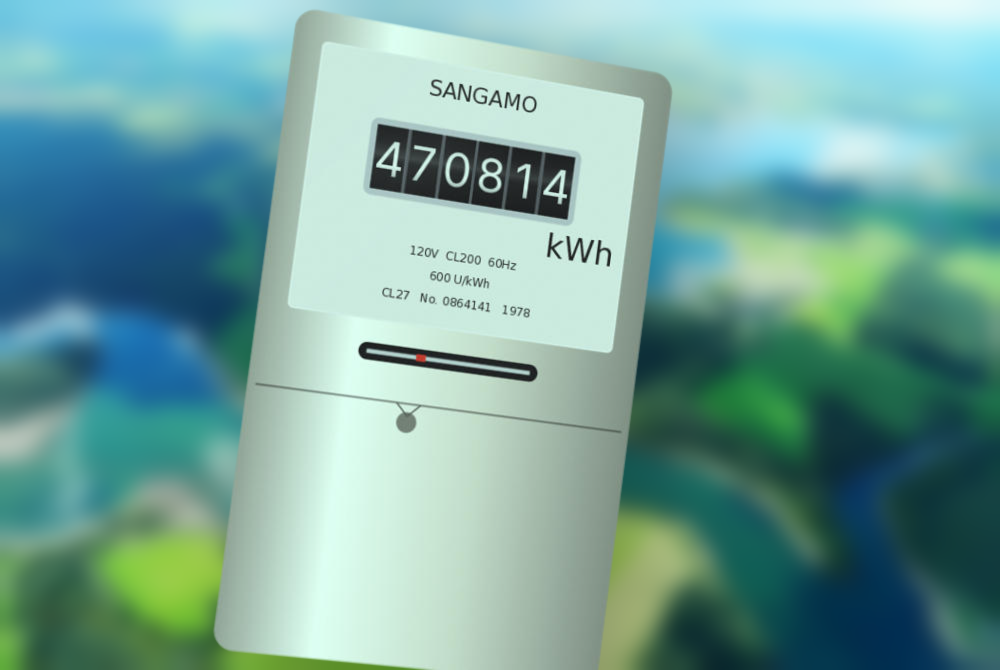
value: 470814 (kWh)
